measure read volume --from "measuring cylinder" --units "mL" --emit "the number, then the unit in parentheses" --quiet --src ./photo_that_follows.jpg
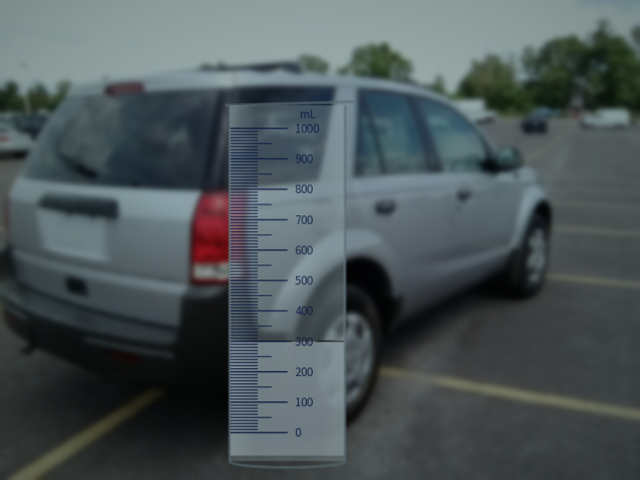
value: 300 (mL)
